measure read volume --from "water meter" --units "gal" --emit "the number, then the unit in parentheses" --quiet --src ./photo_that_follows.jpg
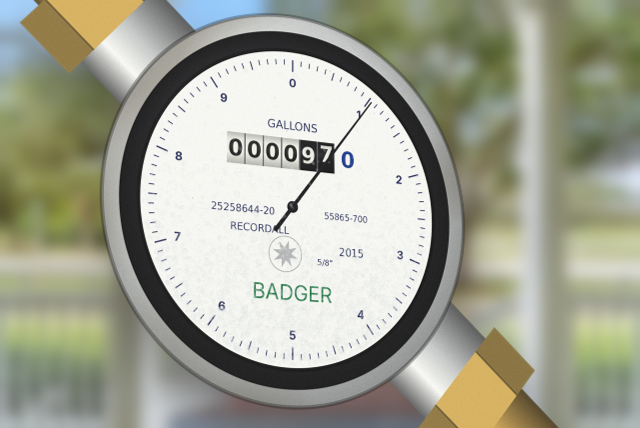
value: 971.0 (gal)
